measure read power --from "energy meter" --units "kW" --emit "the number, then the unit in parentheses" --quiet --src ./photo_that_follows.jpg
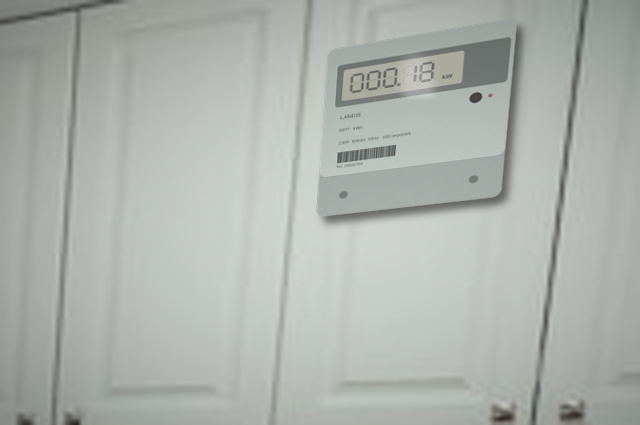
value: 0.18 (kW)
